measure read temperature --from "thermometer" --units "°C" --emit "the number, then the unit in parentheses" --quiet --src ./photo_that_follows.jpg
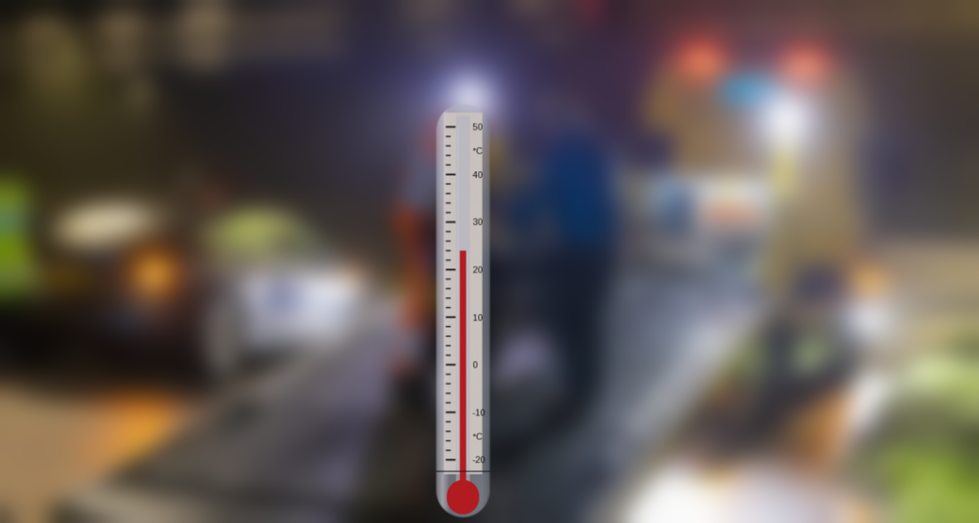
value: 24 (°C)
